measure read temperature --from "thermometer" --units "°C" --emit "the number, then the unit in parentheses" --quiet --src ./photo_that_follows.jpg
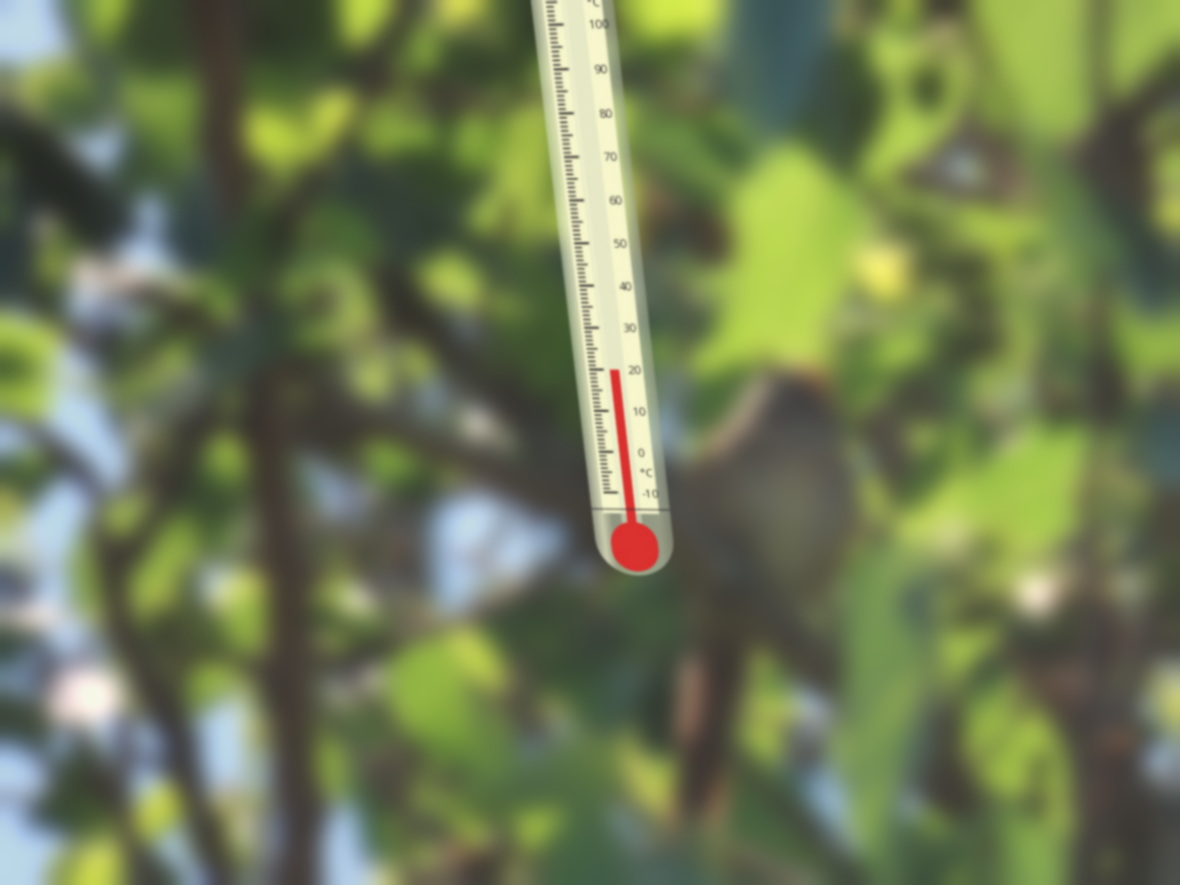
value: 20 (°C)
